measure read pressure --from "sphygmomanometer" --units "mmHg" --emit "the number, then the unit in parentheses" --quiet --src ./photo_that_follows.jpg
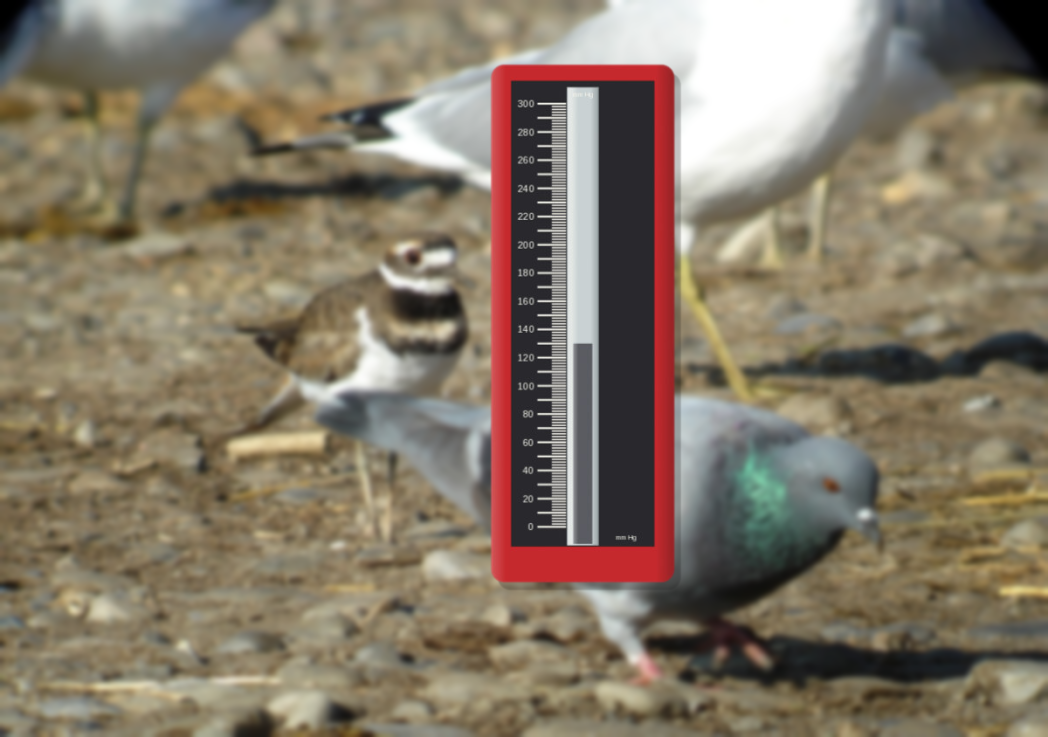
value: 130 (mmHg)
